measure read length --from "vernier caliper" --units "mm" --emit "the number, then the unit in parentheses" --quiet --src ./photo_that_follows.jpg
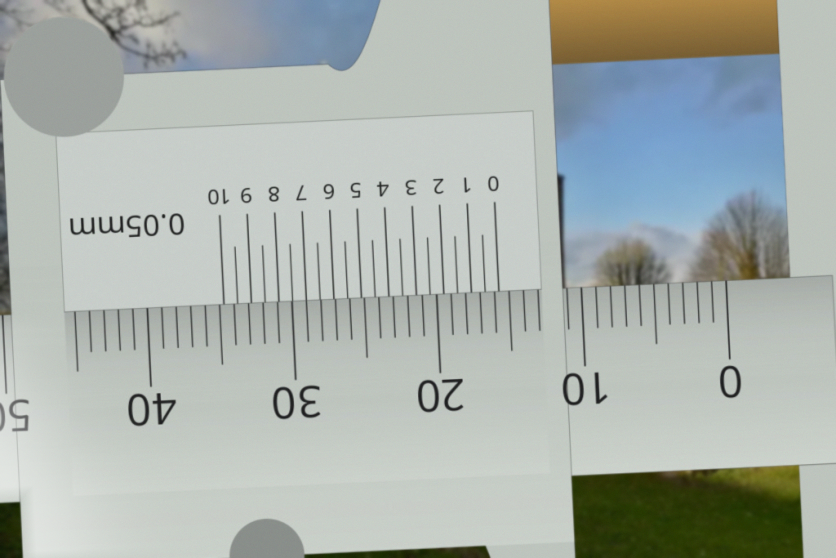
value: 15.7 (mm)
